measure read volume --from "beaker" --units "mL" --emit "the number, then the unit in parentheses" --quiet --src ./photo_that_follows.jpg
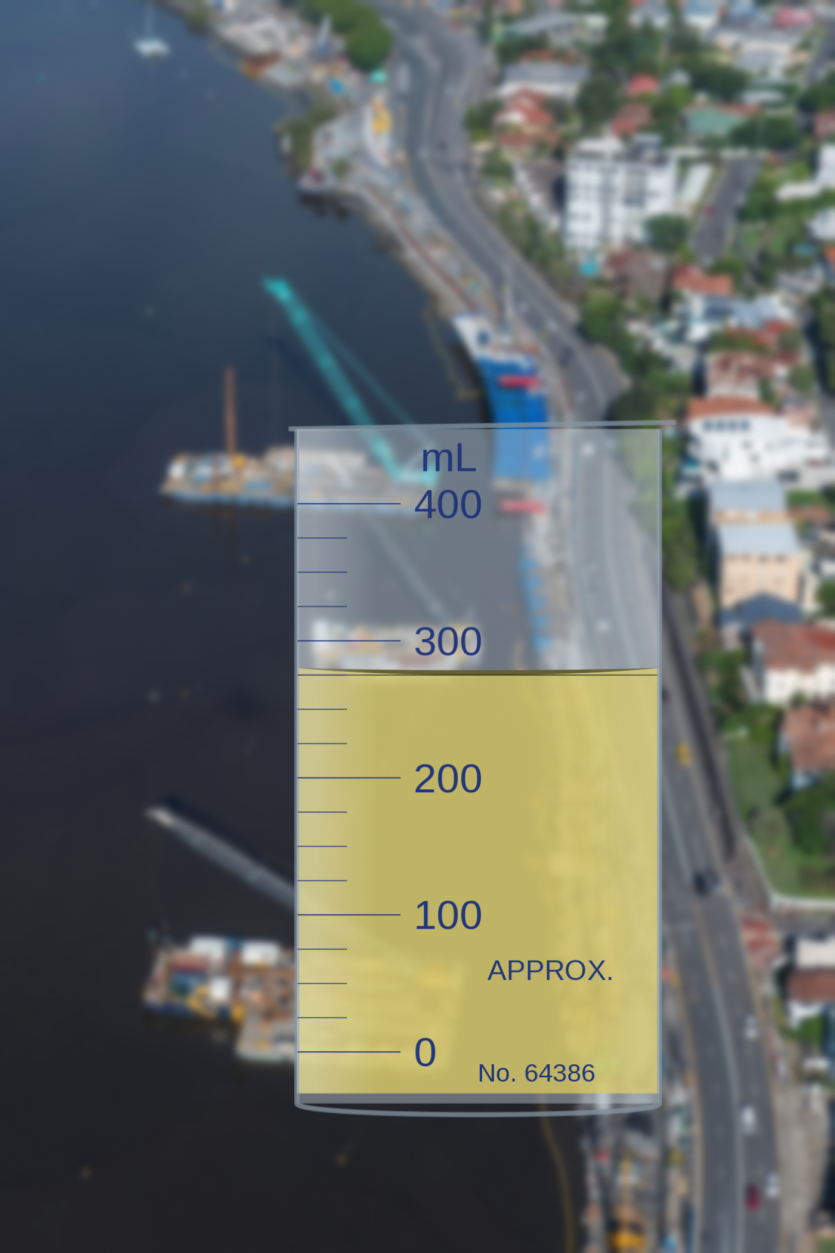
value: 275 (mL)
